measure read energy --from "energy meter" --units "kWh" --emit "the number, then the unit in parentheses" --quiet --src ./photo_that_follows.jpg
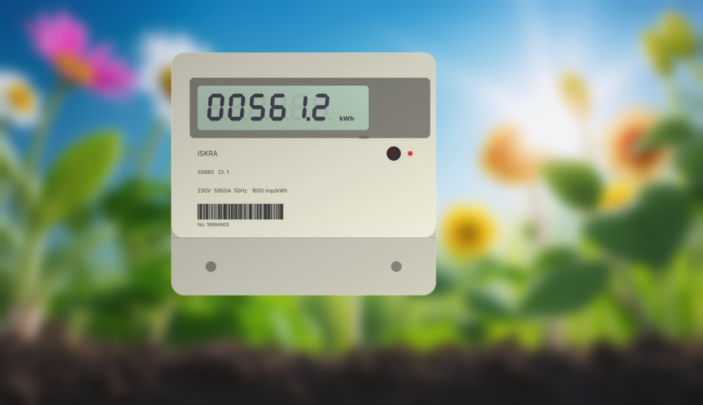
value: 561.2 (kWh)
